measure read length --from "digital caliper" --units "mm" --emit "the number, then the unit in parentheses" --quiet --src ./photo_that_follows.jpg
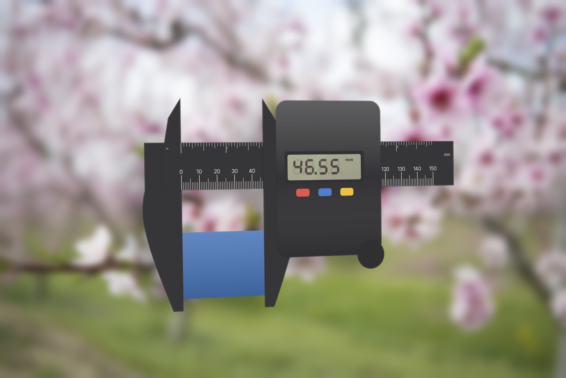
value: 46.55 (mm)
